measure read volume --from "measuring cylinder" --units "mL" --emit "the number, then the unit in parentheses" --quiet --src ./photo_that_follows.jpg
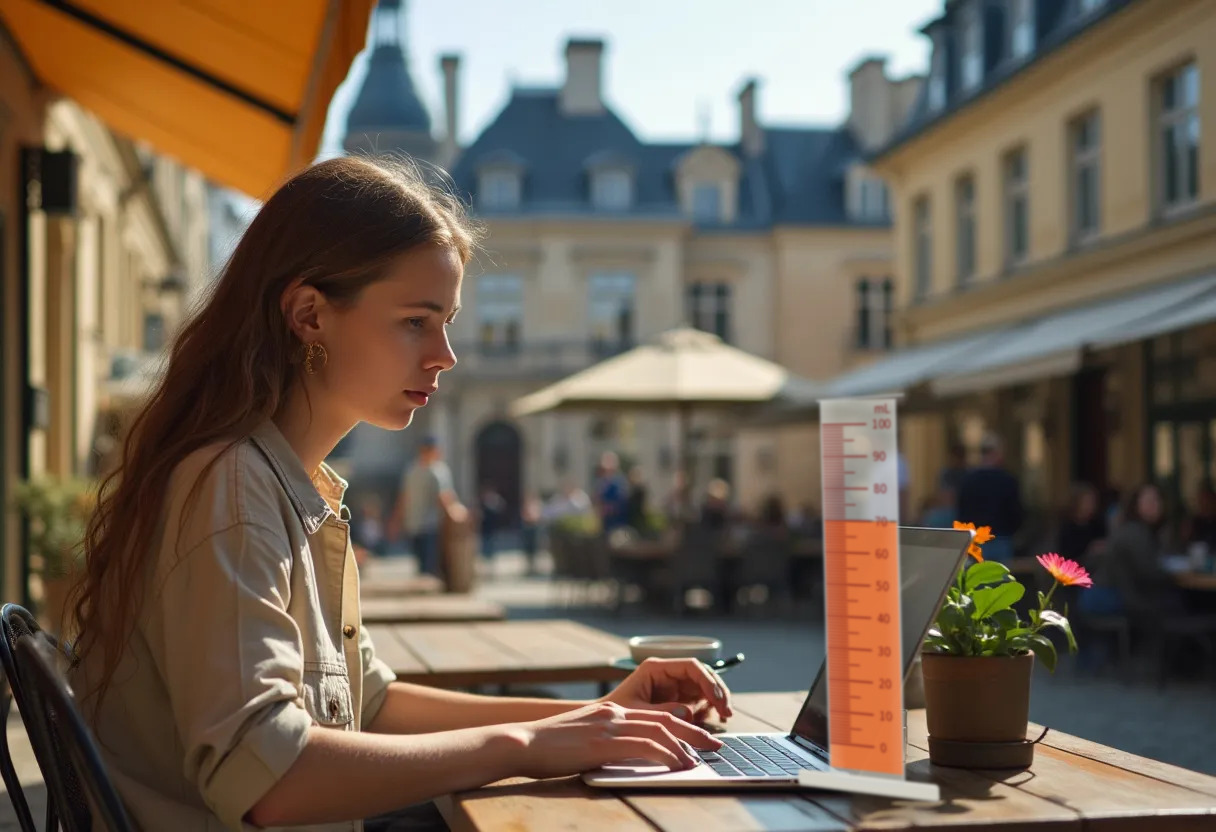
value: 70 (mL)
